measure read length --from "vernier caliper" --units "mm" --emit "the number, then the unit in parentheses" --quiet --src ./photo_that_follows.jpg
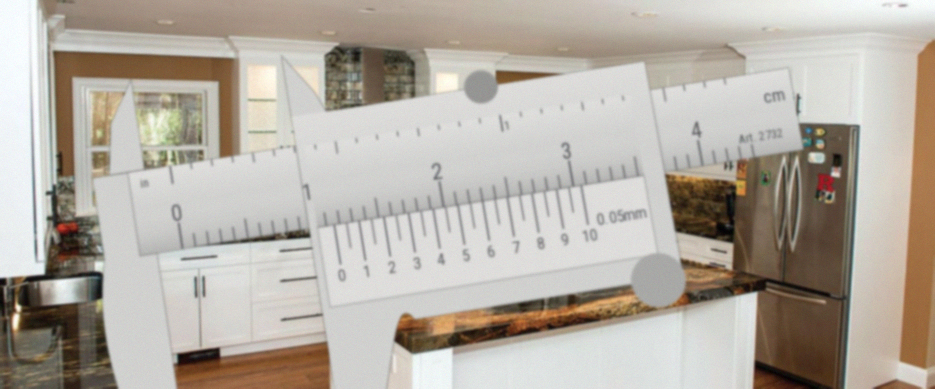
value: 11.6 (mm)
